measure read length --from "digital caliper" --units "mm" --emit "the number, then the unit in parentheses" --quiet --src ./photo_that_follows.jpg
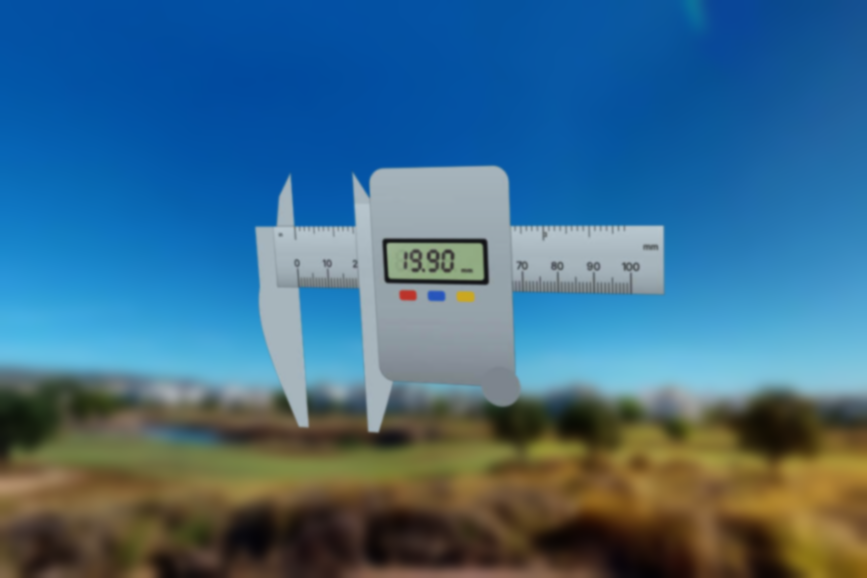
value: 19.90 (mm)
